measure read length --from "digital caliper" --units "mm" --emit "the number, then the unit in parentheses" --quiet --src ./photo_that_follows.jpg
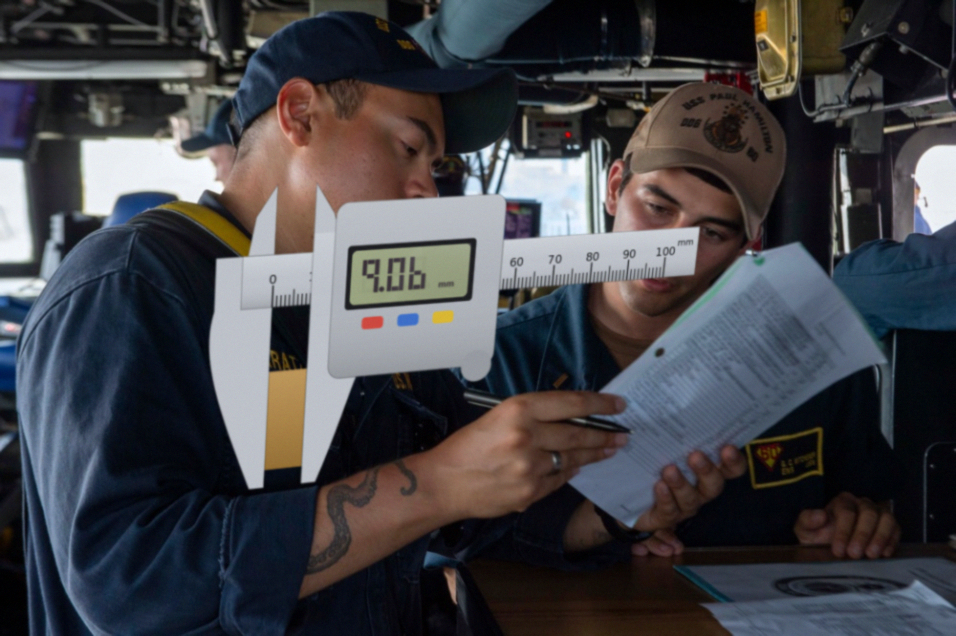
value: 9.06 (mm)
